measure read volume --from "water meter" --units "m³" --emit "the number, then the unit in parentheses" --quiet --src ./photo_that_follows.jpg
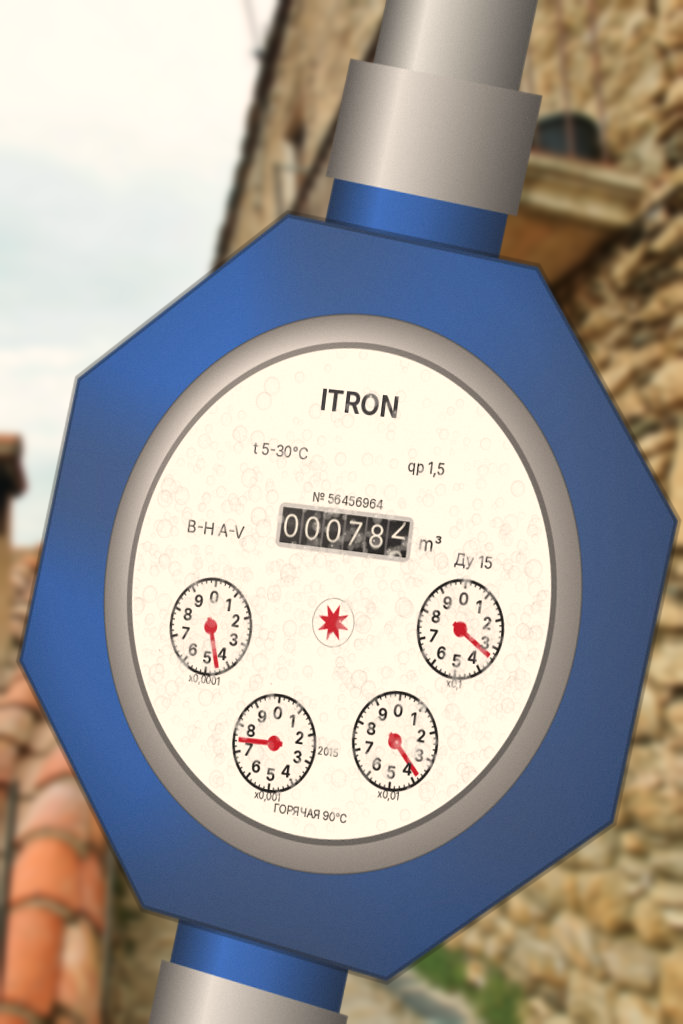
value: 782.3374 (m³)
